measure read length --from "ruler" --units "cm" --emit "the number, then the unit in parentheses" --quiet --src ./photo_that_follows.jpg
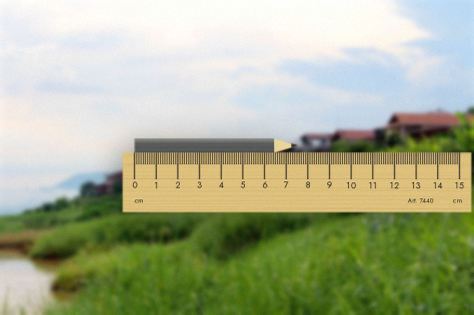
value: 7.5 (cm)
